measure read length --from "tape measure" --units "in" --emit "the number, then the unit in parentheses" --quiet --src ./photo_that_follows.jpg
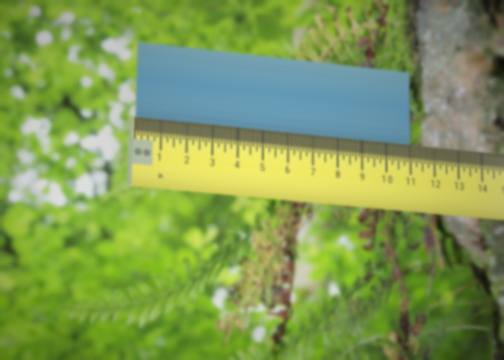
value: 11 (in)
